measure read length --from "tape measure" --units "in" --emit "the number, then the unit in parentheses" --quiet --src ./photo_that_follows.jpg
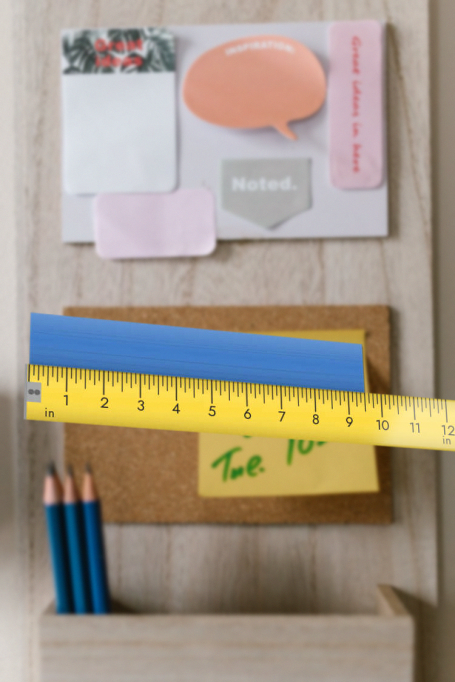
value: 9.5 (in)
